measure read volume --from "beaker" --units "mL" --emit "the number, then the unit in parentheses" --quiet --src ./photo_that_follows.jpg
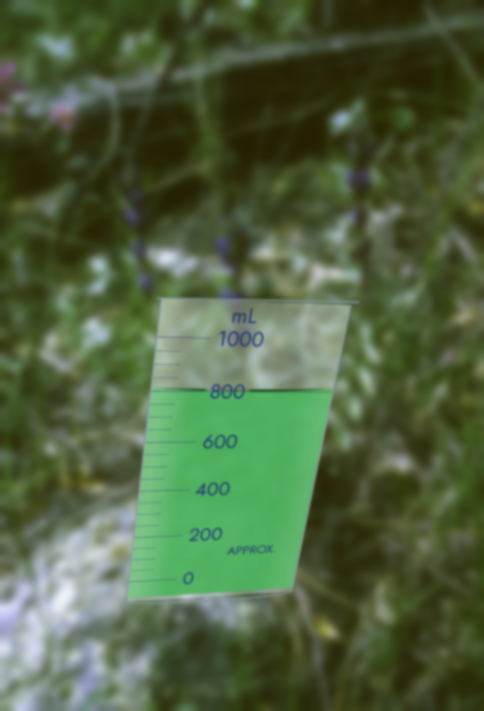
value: 800 (mL)
